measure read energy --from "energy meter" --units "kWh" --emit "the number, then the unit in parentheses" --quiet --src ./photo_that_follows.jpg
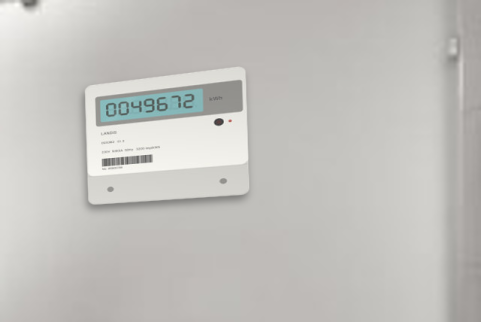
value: 49672 (kWh)
